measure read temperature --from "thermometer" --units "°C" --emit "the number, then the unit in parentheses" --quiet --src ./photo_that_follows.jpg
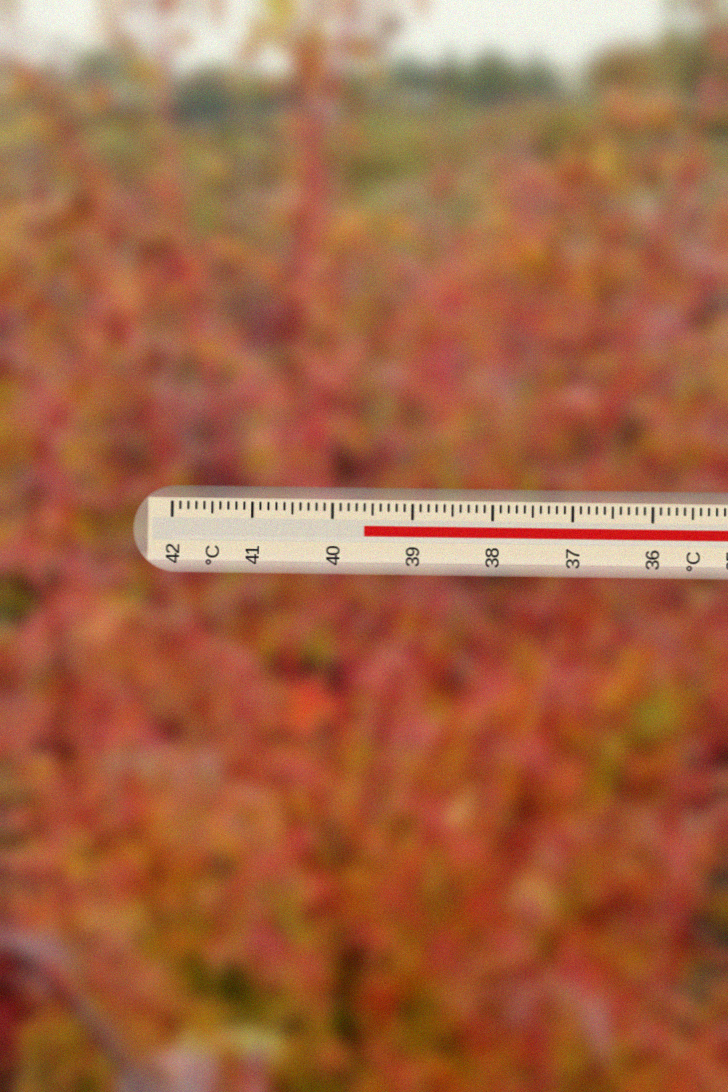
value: 39.6 (°C)
